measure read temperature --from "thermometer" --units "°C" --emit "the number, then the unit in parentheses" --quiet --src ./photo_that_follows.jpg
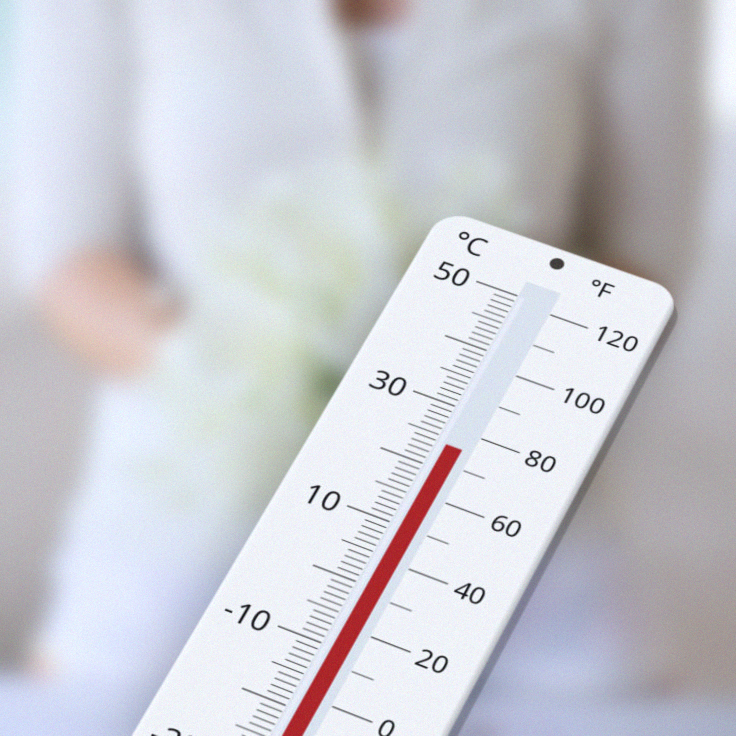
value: 24 (°C)
